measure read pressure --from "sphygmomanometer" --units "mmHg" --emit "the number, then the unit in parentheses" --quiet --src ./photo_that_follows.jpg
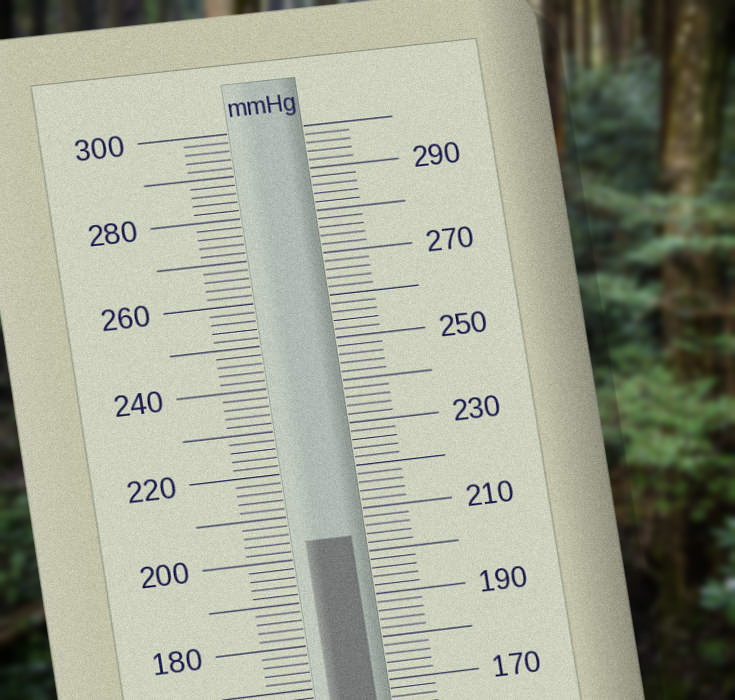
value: 204 (mmHg)
